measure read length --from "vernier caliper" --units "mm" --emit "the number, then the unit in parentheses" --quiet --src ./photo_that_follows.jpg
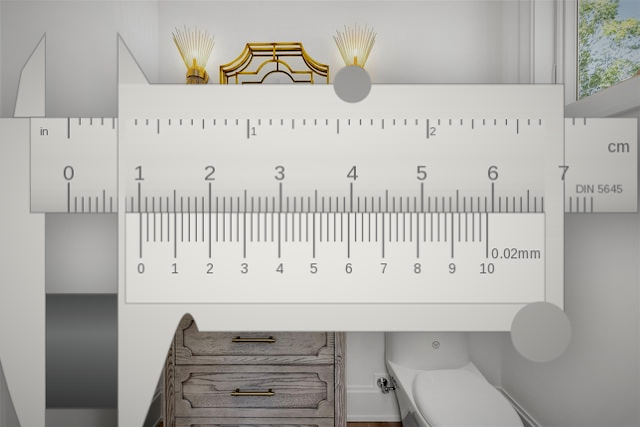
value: 10.2 (mm)
